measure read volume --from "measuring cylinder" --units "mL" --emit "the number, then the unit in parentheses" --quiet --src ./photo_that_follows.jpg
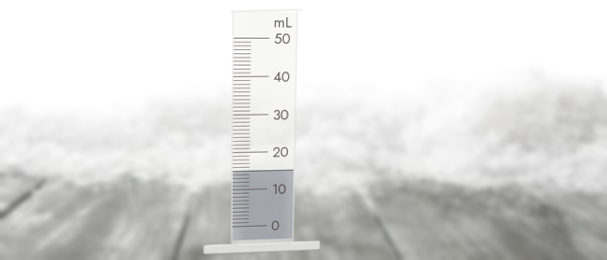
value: 15 (mL)
